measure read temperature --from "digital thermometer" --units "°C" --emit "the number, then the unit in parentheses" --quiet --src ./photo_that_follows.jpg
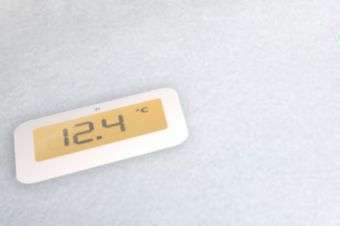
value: 12.4 (°C)
